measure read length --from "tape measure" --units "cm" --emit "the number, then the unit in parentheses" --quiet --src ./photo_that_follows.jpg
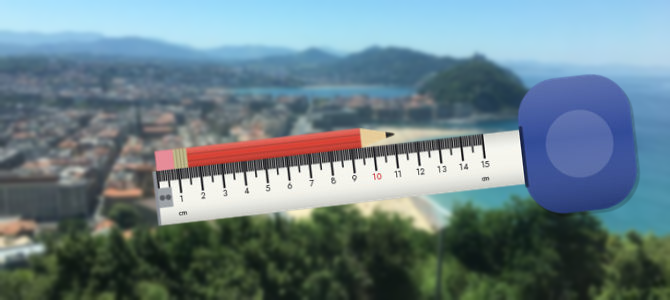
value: 11 (cm)
